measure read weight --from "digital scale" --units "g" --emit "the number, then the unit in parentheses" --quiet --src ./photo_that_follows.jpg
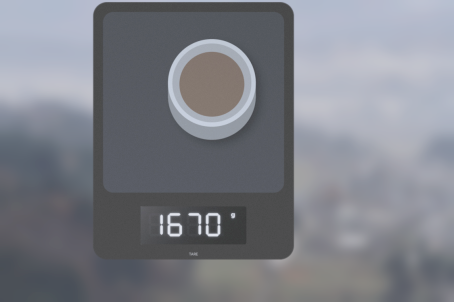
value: 1670 (g)
